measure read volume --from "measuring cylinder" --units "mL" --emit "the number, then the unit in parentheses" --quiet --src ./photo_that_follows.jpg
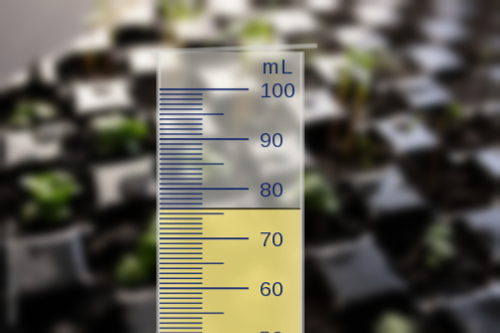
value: 76 (mL)
